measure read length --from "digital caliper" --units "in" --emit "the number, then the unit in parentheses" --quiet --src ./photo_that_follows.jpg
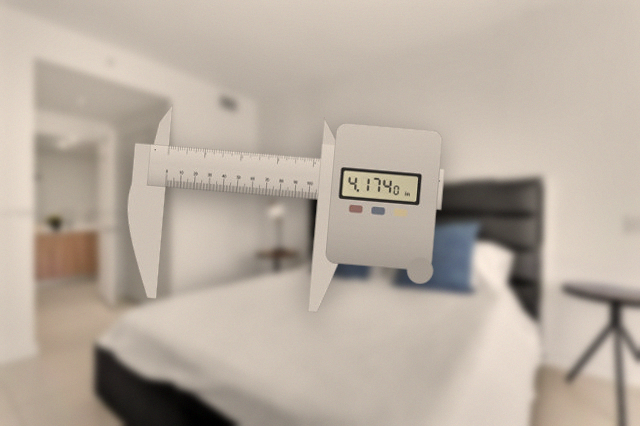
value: 4.1740 (in)
